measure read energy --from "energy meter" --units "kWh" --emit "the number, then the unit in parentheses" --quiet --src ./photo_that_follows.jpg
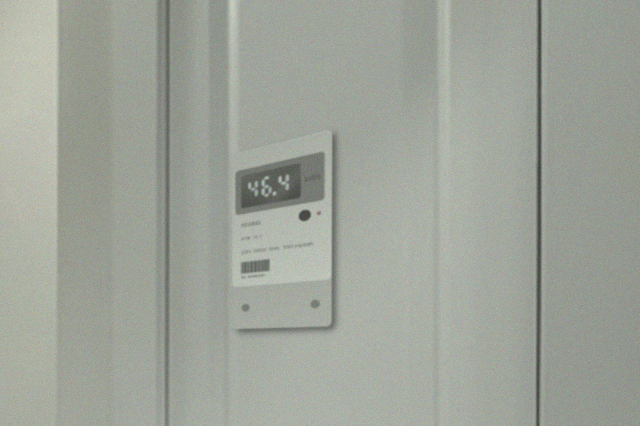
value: 46.4 (kWh)
